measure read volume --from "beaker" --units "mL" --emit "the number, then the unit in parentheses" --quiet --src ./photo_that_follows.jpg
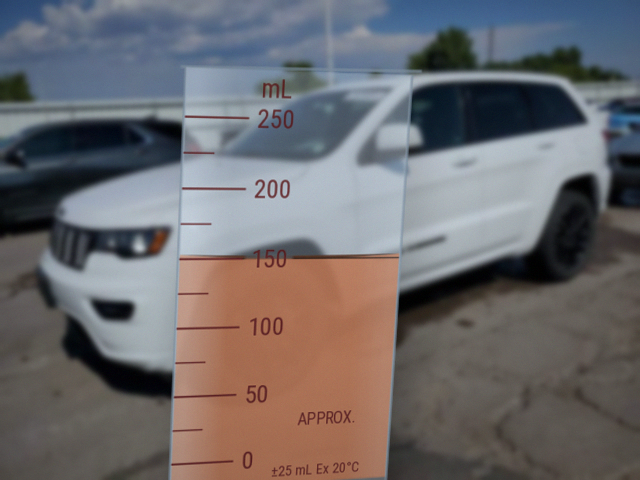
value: 150 (mL)
